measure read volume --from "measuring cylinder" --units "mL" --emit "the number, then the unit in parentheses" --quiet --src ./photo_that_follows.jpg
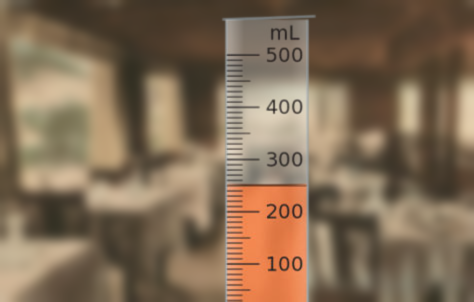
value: 250 (mL)
